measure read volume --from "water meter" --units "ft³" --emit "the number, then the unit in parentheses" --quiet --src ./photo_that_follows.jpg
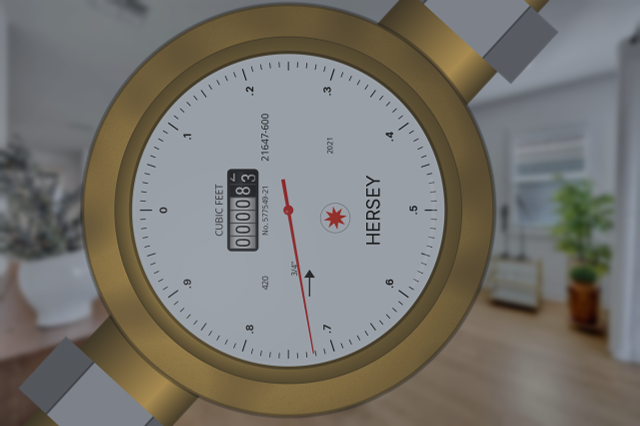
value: 82.72 (ft³)
